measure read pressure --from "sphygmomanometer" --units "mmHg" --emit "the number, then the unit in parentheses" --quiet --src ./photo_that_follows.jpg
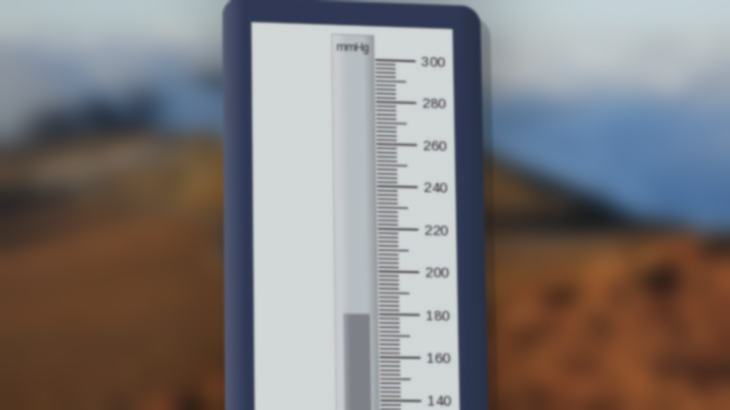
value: 180 (mmHg)
